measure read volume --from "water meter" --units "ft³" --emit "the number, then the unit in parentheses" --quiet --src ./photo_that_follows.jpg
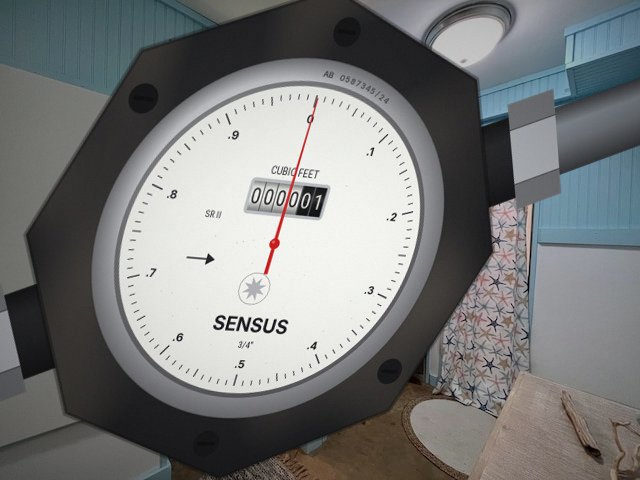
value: 1.00 (ft³)
